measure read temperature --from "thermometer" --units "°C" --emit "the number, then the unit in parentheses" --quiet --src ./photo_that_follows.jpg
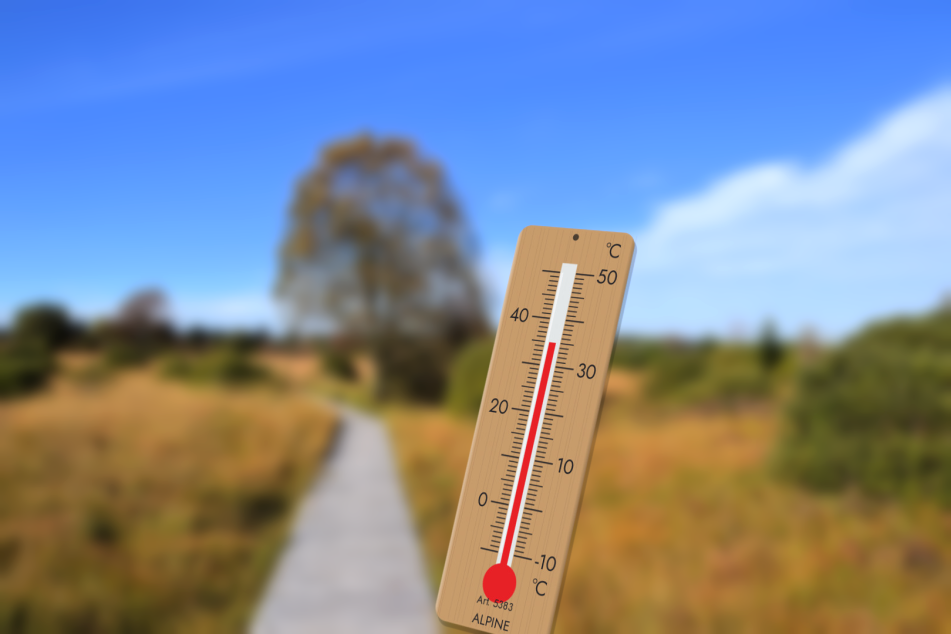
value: 35 (°C)
